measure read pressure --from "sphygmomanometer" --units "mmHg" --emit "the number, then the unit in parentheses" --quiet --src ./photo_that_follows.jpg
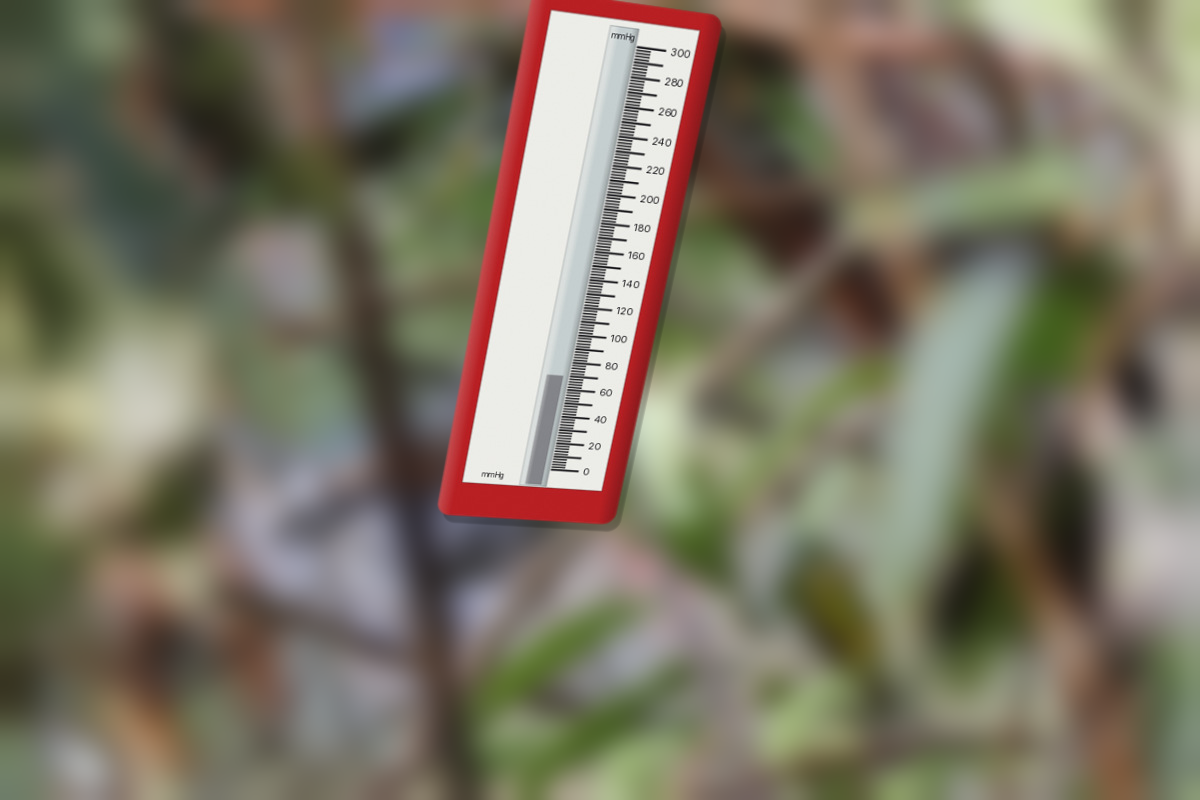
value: 70 (mmHg)
